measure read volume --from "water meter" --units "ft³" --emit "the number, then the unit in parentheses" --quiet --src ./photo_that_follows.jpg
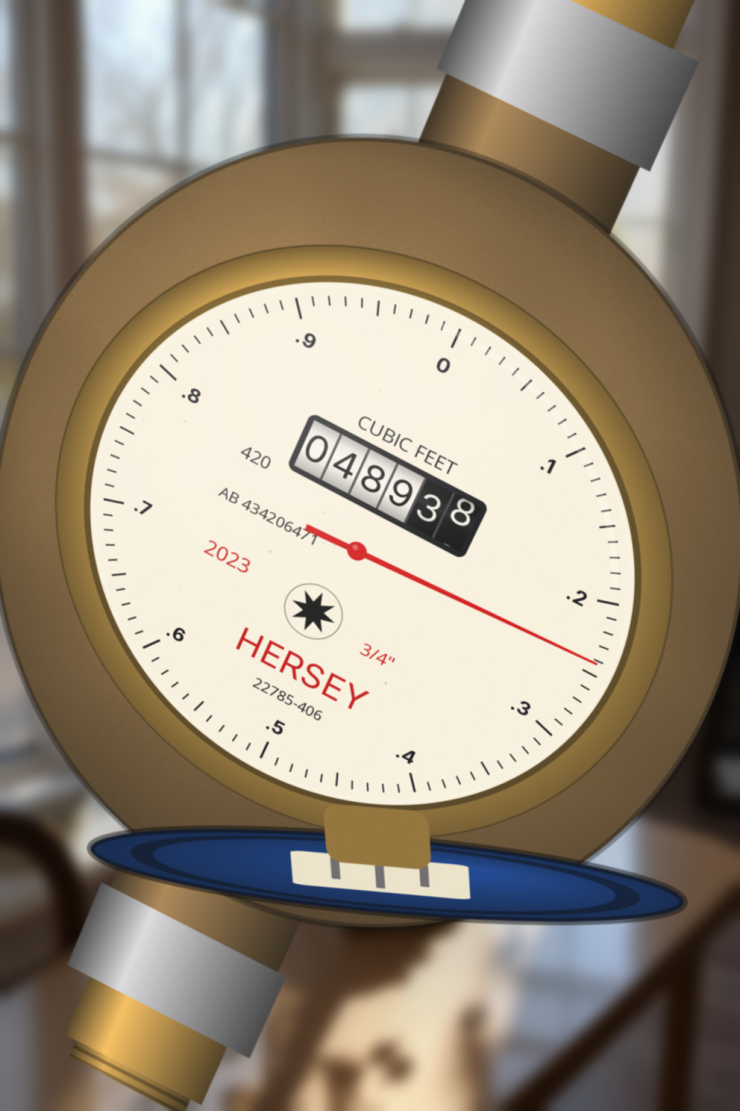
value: 48938.24 (ft³)
